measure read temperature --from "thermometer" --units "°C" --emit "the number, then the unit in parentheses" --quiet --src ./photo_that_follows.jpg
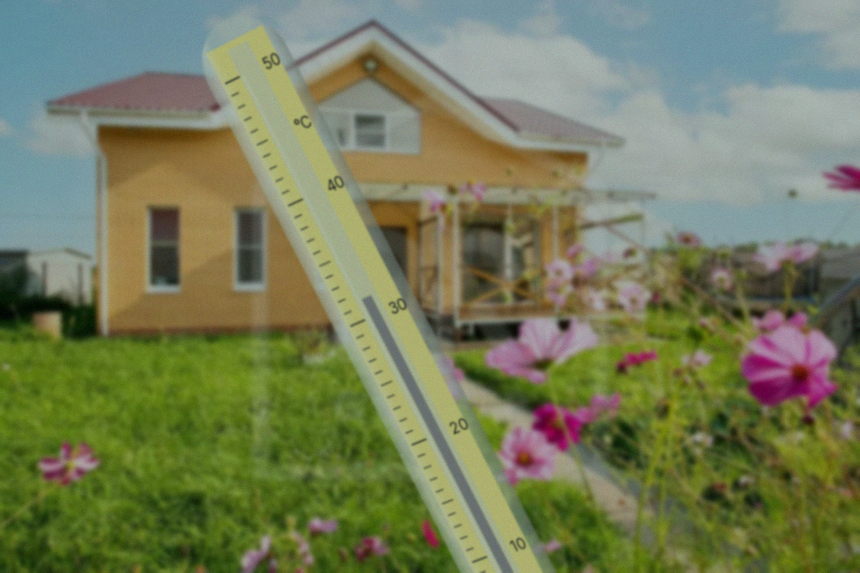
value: 31.5 (°C)
